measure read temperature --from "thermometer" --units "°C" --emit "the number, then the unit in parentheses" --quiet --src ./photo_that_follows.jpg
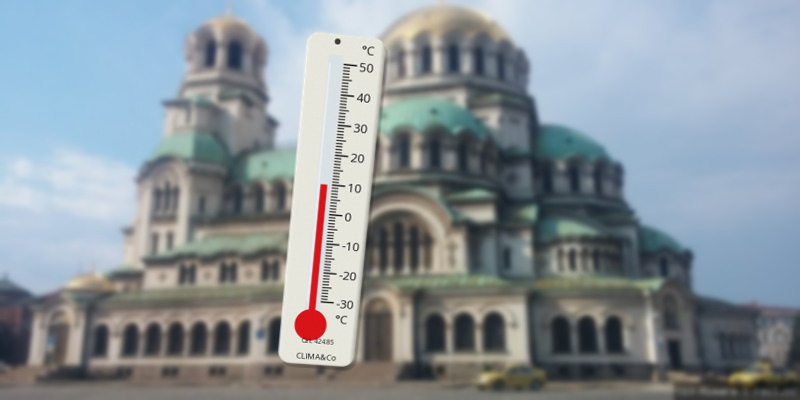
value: 10 (°C)
